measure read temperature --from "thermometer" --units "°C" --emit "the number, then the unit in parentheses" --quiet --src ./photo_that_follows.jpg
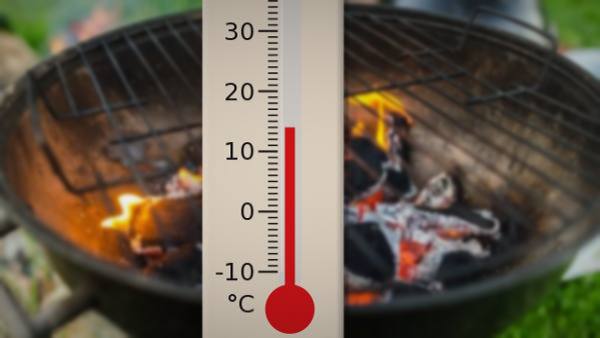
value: 14 (°C)
